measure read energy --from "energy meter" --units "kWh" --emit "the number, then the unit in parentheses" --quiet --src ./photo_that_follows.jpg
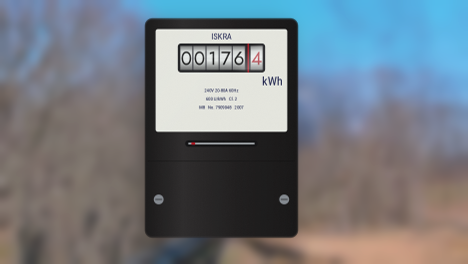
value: 176.4 (kWh)
